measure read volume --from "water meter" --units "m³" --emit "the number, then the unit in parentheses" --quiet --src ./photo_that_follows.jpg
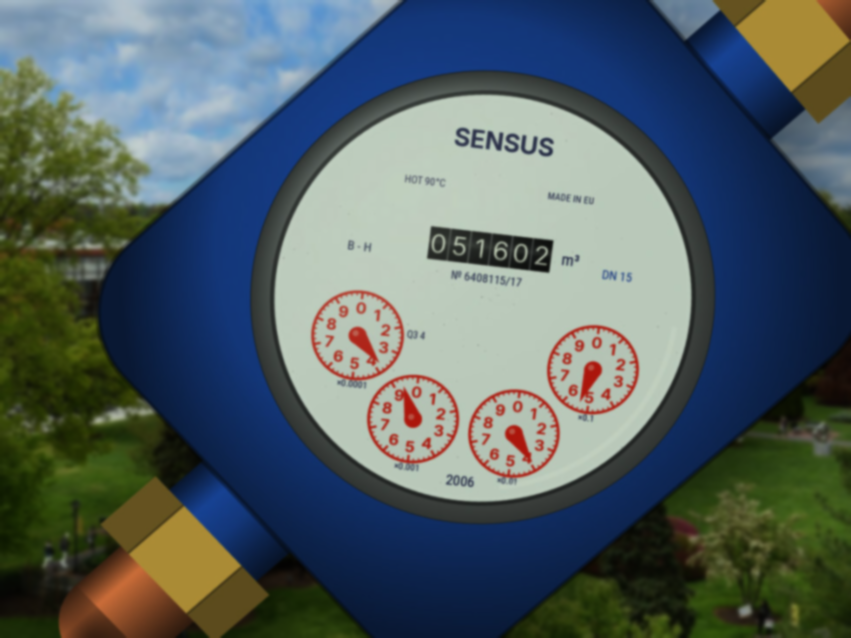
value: 51602.5393 (m³)
